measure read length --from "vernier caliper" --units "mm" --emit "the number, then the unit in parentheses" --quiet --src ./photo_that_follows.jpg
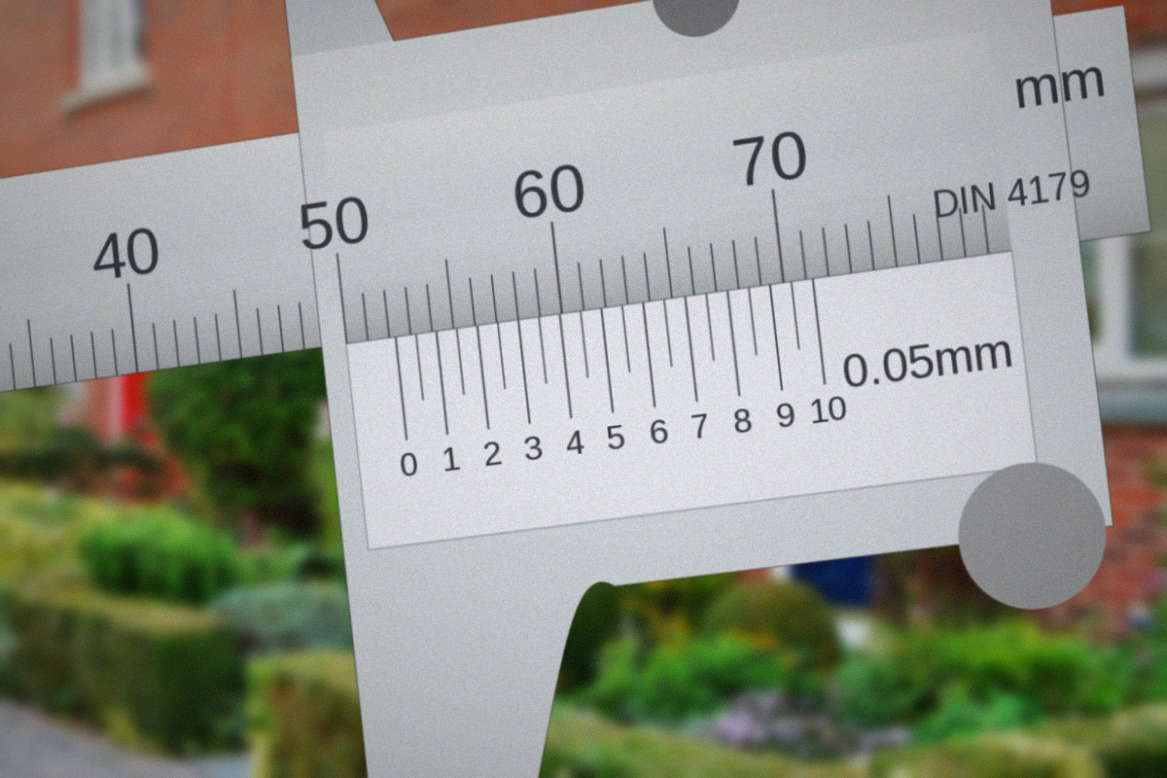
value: 52.3 (mm)
